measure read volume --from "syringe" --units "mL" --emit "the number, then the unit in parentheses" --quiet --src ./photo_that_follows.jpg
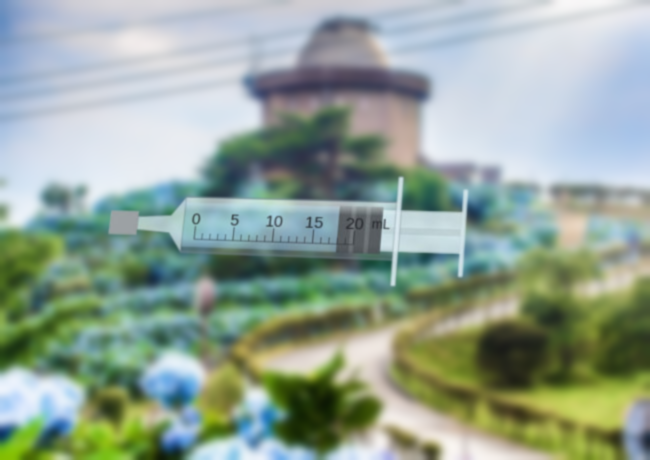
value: 18 (mL)
